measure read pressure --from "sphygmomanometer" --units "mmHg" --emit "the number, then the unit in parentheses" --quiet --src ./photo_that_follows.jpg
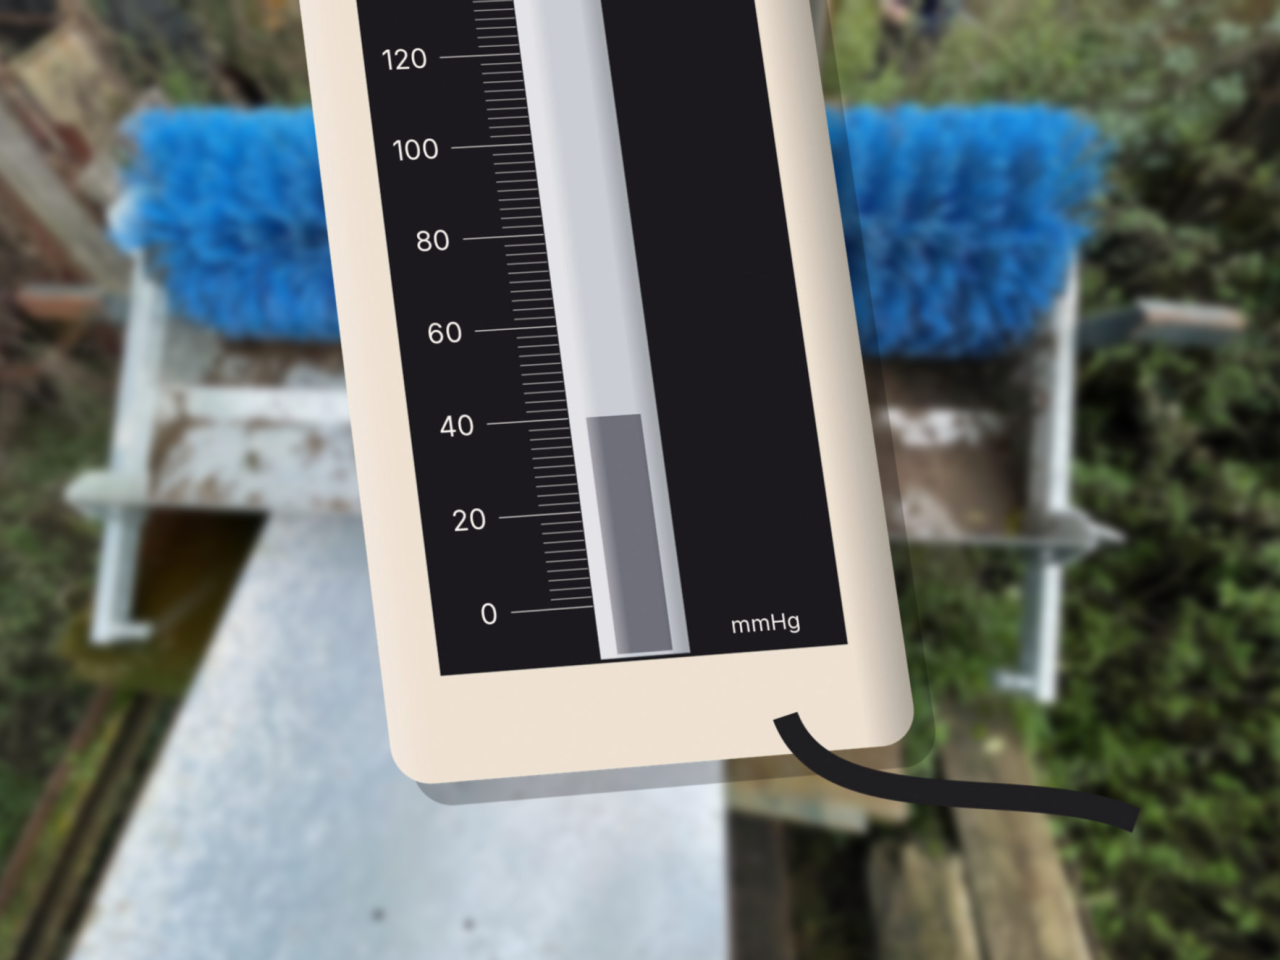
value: 40 (mmHg)
